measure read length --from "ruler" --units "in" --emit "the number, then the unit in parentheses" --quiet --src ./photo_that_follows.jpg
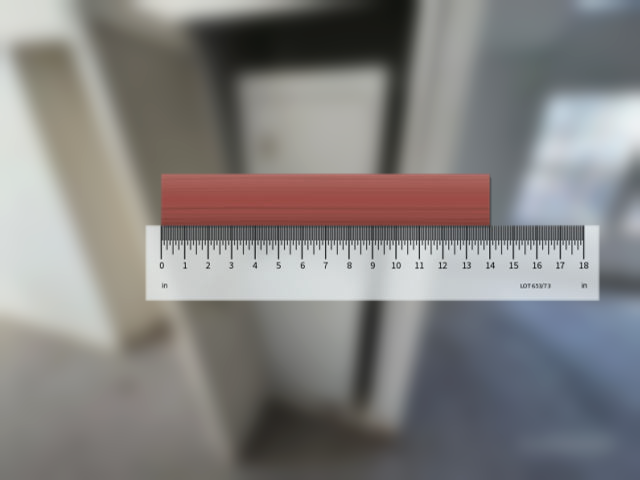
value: 14 (in)
